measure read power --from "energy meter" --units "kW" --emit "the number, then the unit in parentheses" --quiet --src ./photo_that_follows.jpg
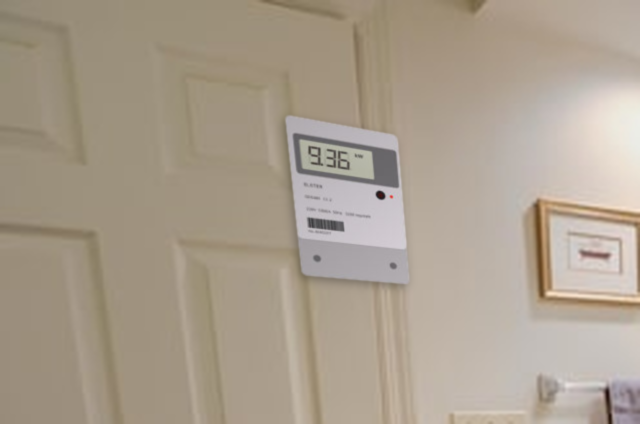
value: 9.36 (kW)
